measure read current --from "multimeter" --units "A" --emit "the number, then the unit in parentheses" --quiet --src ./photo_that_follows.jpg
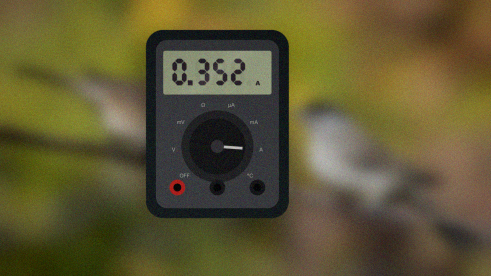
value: 0.352 (A)
